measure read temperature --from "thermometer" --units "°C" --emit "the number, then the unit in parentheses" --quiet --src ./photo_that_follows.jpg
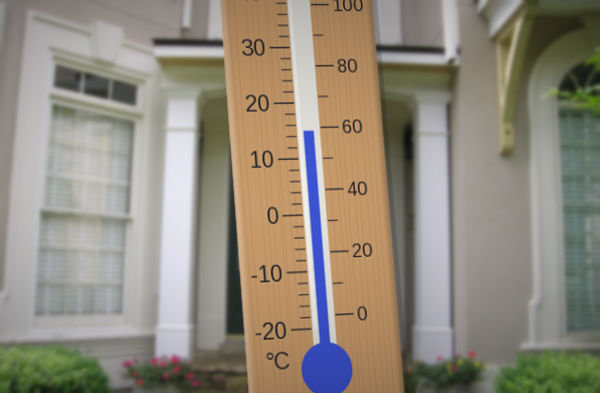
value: 15 (°C)
